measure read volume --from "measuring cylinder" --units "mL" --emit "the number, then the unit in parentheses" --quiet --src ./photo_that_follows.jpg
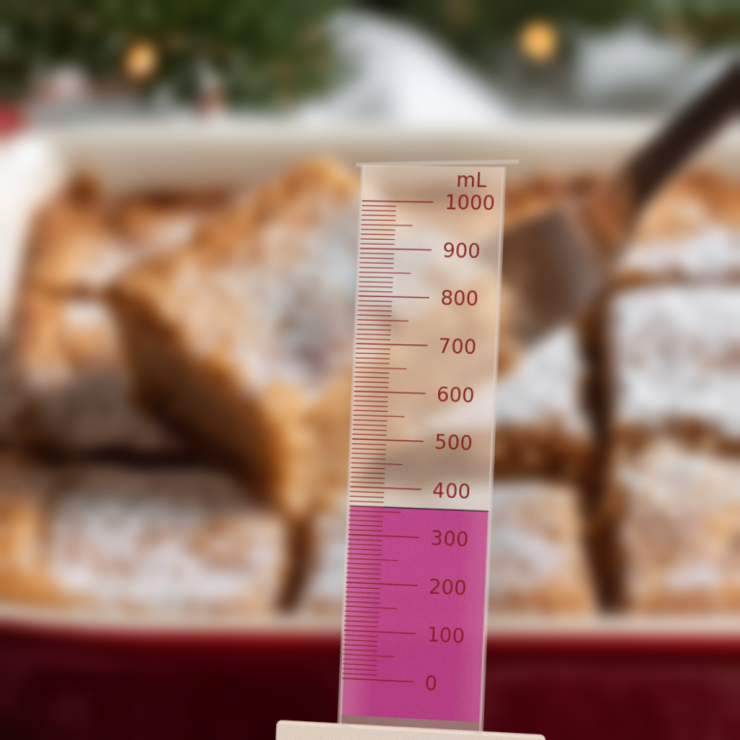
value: 360 (mL)
